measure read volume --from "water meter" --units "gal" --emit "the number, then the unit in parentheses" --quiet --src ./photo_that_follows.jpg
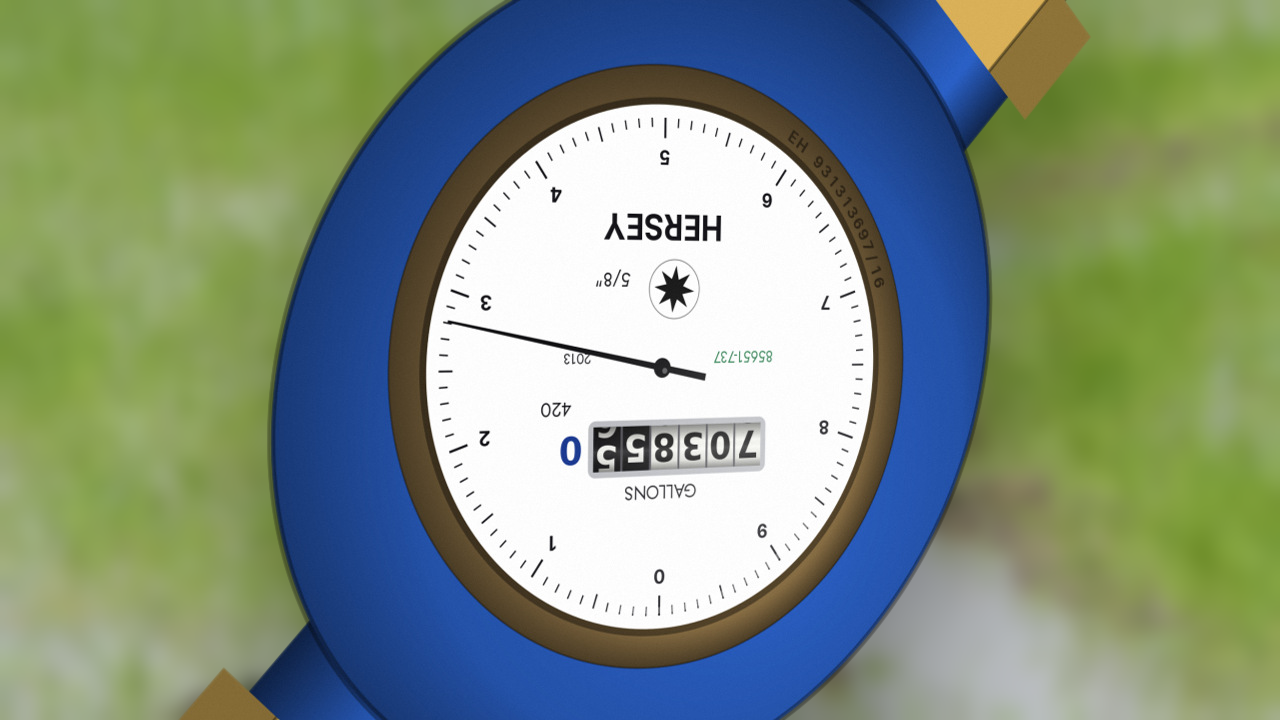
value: 7038552.8 (gal)
